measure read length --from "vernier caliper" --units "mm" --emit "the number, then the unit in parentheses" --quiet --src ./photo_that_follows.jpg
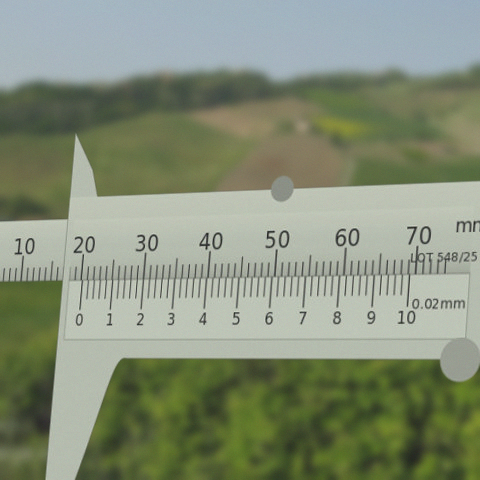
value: 20.2 (mm)
